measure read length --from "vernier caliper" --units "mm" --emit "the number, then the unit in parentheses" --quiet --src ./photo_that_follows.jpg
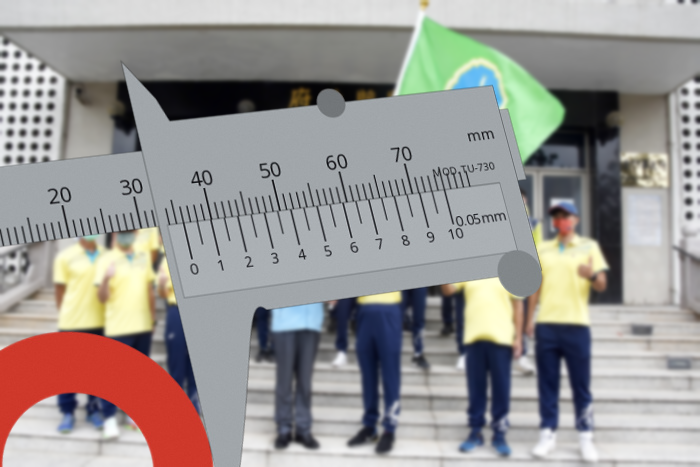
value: 36.0 (mm)
